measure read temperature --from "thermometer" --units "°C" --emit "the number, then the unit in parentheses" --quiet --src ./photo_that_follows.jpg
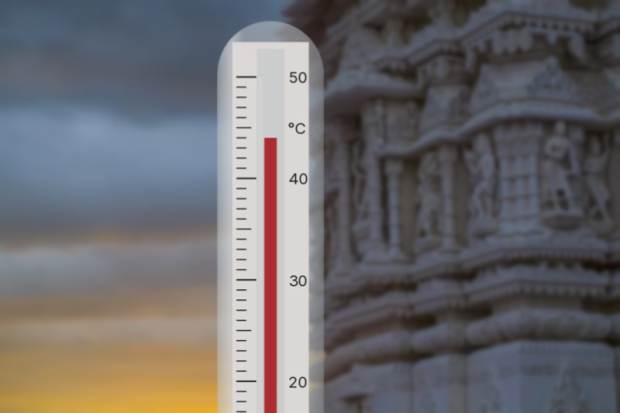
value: 44 (°C)
